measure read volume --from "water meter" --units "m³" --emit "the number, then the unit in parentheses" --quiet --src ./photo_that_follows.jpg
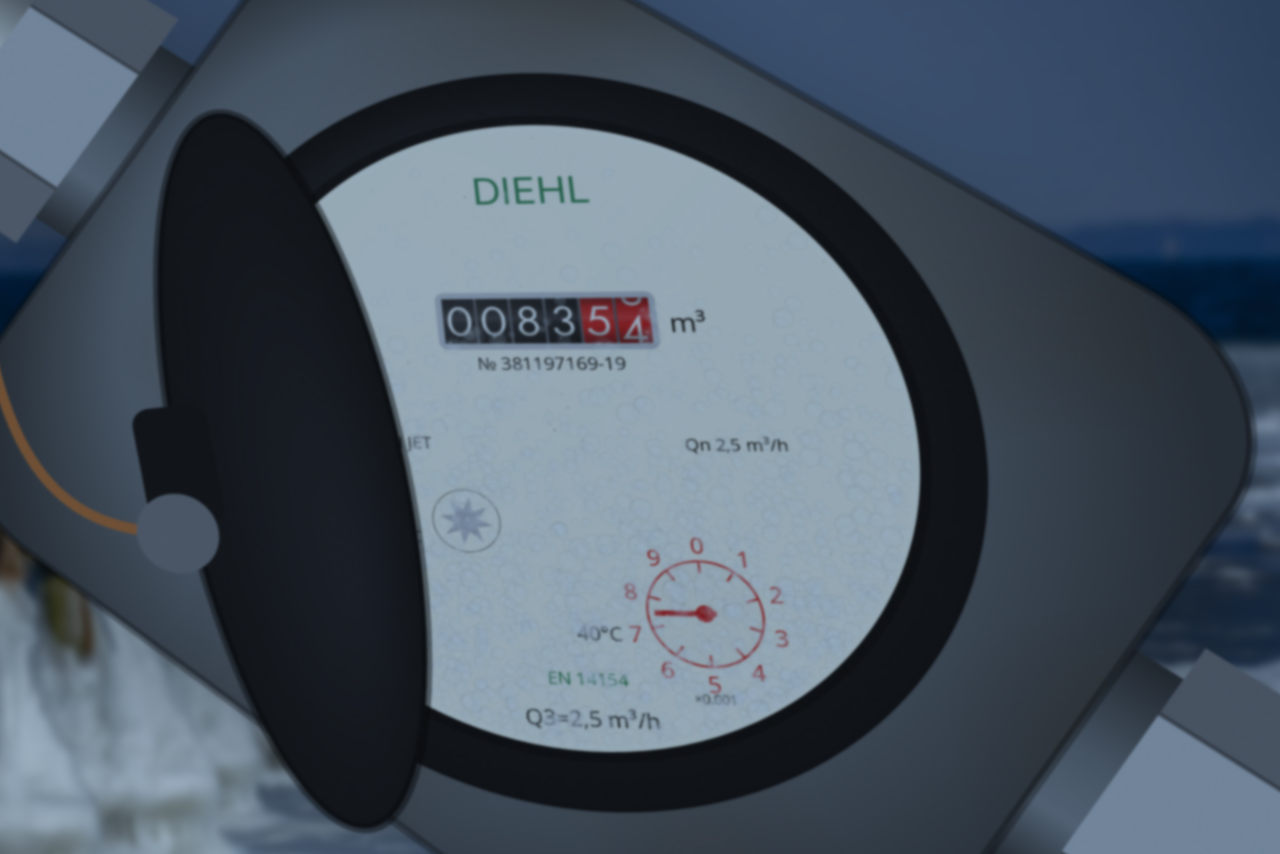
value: 83.537 (m³)
